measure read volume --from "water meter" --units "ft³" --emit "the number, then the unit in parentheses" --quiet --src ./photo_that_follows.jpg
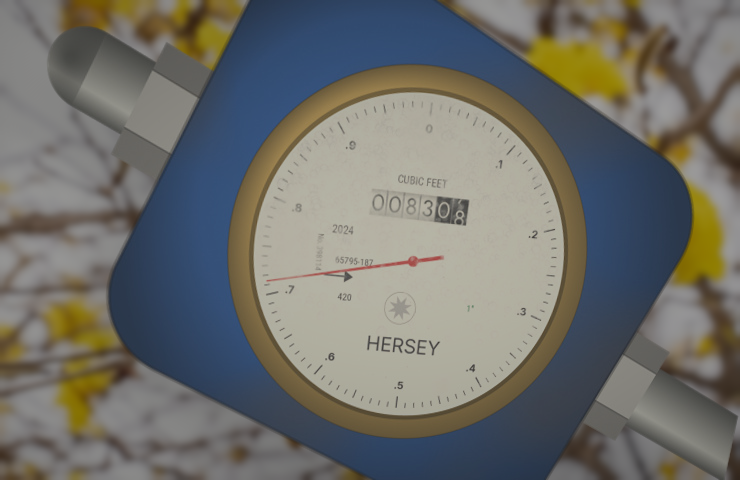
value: 8307.71 (ft³)
